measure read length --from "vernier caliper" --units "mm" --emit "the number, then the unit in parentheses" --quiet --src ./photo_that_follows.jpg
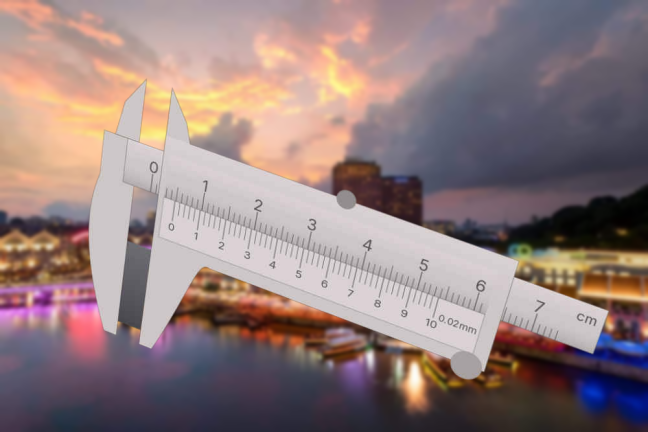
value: 4.8 (mm)
